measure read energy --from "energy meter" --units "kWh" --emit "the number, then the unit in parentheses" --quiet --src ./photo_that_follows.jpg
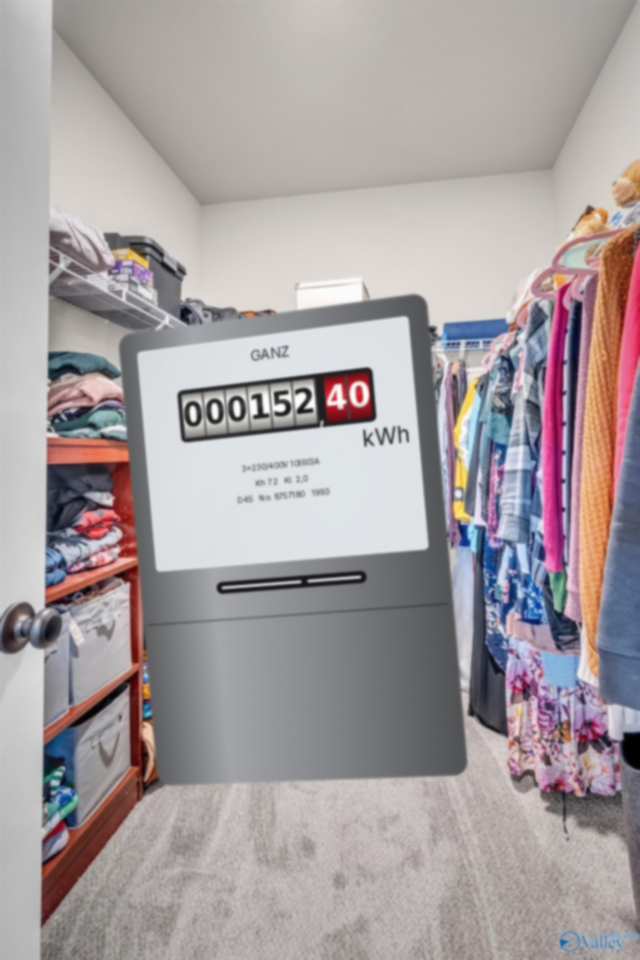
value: 152.40 (kWh)
